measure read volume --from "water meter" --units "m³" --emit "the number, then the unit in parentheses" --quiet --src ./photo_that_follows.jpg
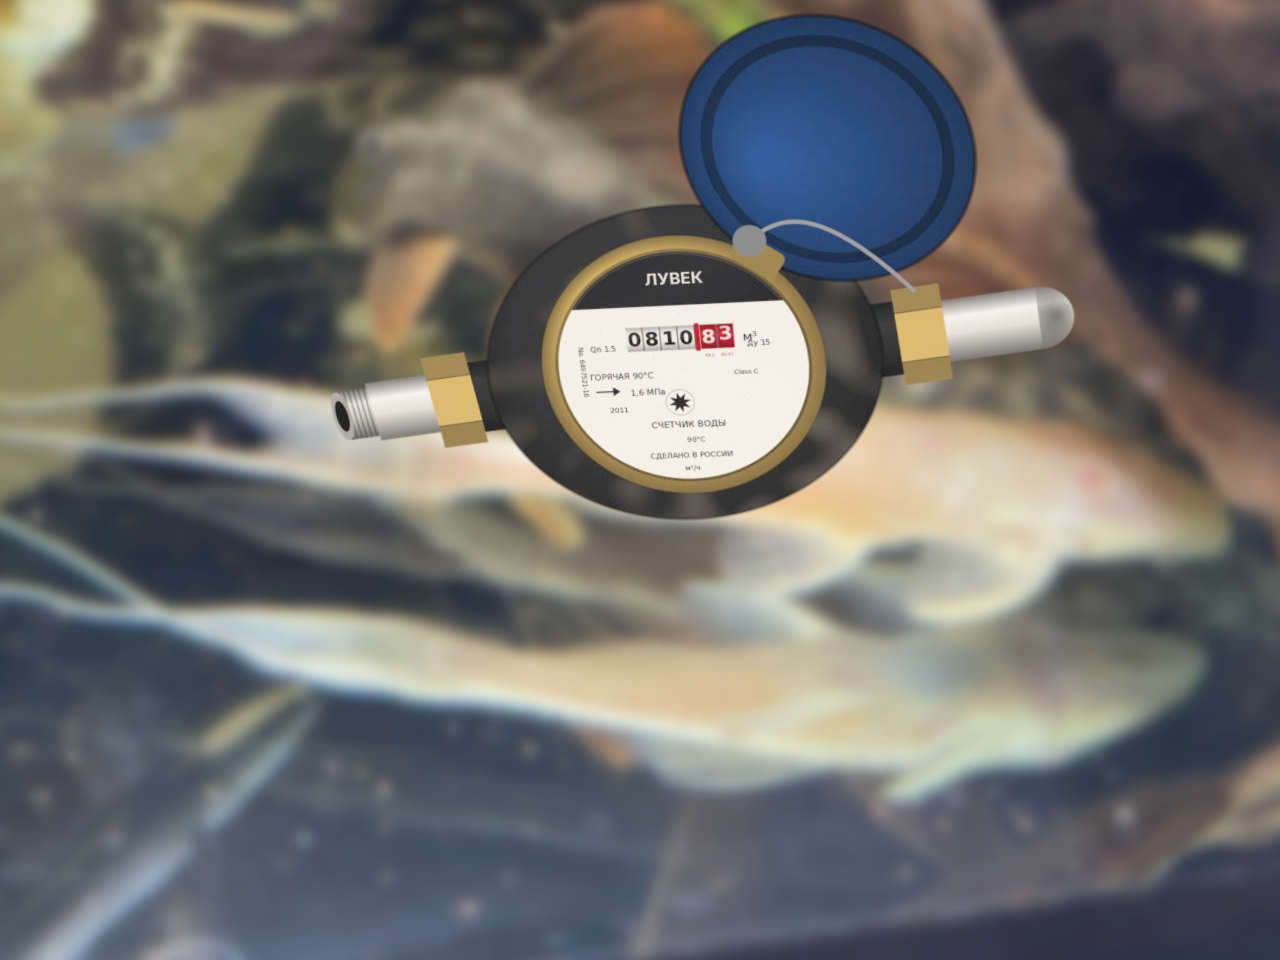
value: 810.83 (m³)
